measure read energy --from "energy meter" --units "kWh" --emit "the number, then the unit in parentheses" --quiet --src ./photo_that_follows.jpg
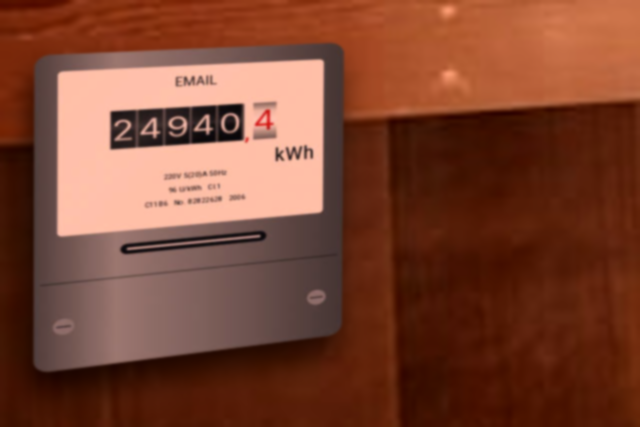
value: 24940.4 (kWh)
